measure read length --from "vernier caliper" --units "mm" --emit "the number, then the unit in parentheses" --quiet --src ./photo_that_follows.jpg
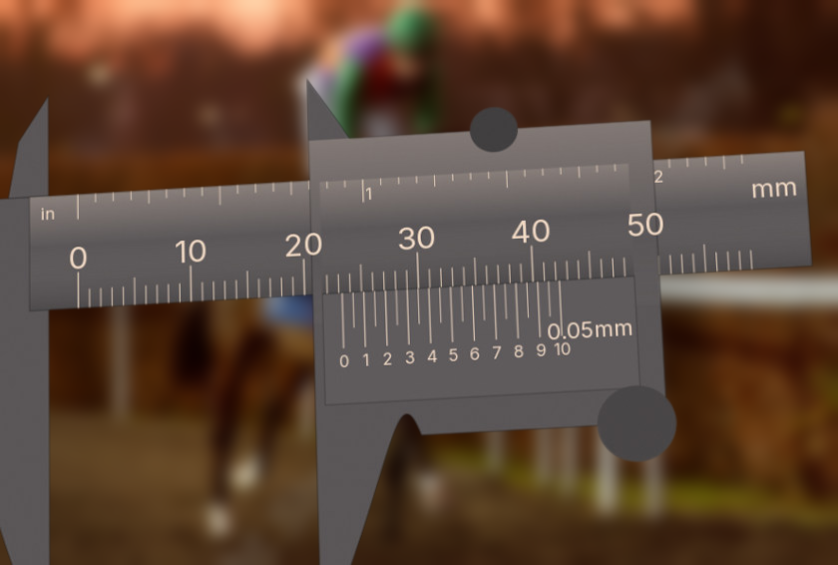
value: 23.3 (mm)
